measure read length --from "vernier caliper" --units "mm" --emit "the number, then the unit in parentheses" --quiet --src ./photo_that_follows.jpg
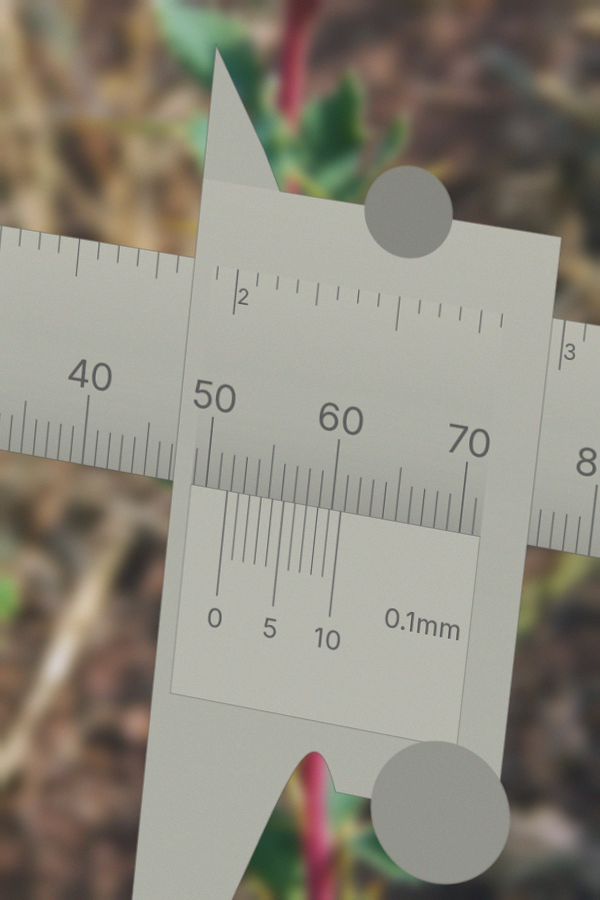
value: 51.7 (mm)
